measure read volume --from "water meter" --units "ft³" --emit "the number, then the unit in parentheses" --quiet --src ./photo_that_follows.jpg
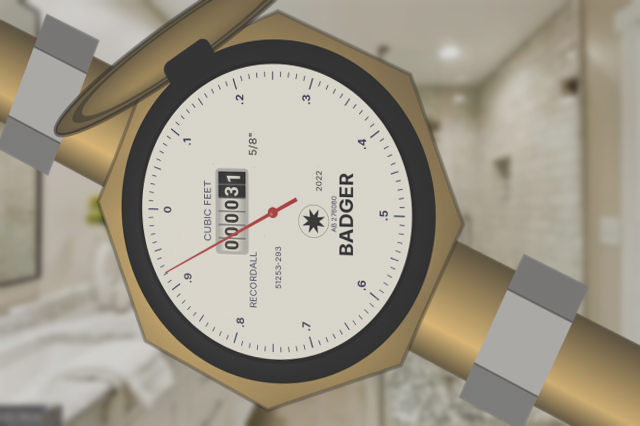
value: 30.92 (ft³)
